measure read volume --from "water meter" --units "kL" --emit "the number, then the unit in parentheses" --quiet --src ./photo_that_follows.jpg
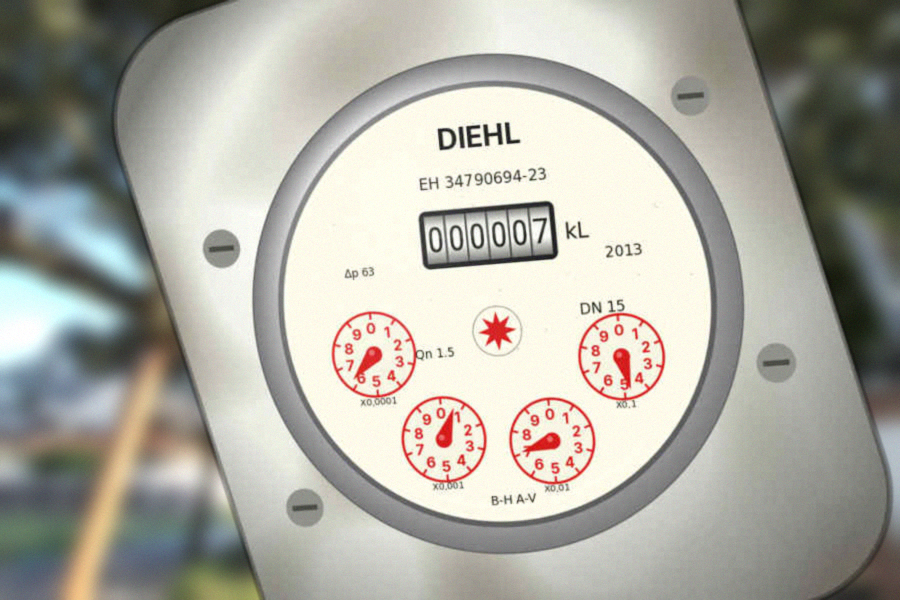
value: 7.4706 (kL)
